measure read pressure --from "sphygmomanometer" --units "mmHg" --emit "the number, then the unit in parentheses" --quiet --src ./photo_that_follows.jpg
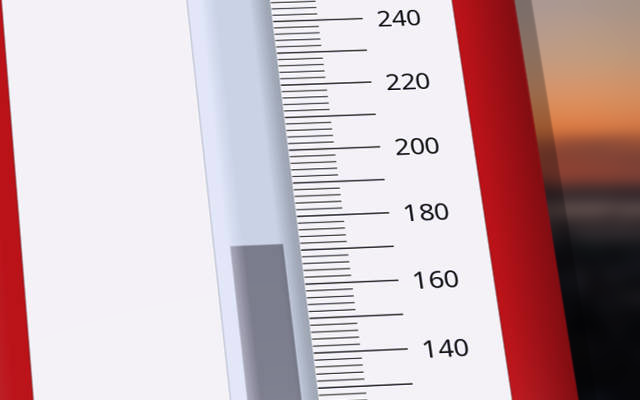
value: 172 (mmHg)
